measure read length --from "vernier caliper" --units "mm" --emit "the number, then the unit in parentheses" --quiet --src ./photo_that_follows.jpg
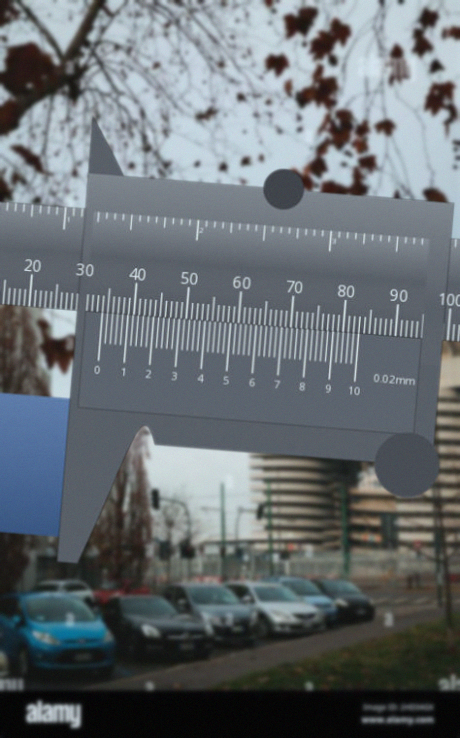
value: 34.0 (mm)
